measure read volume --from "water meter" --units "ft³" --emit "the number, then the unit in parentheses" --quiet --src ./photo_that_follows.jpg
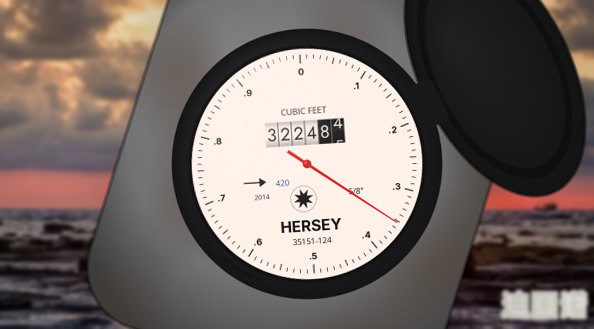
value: 322484.35 (ft³)
